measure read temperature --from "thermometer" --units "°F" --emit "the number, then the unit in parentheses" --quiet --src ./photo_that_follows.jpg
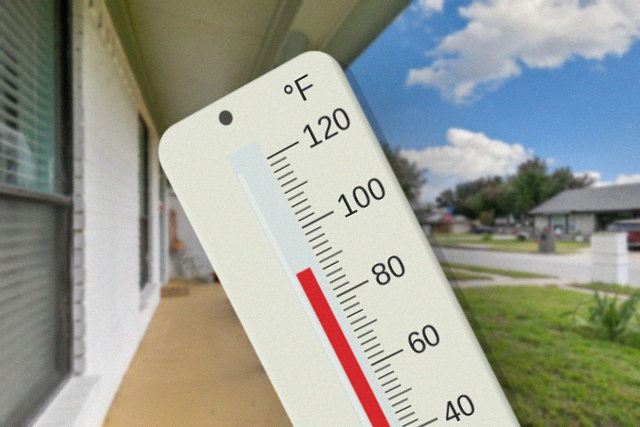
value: 90 (°F)
